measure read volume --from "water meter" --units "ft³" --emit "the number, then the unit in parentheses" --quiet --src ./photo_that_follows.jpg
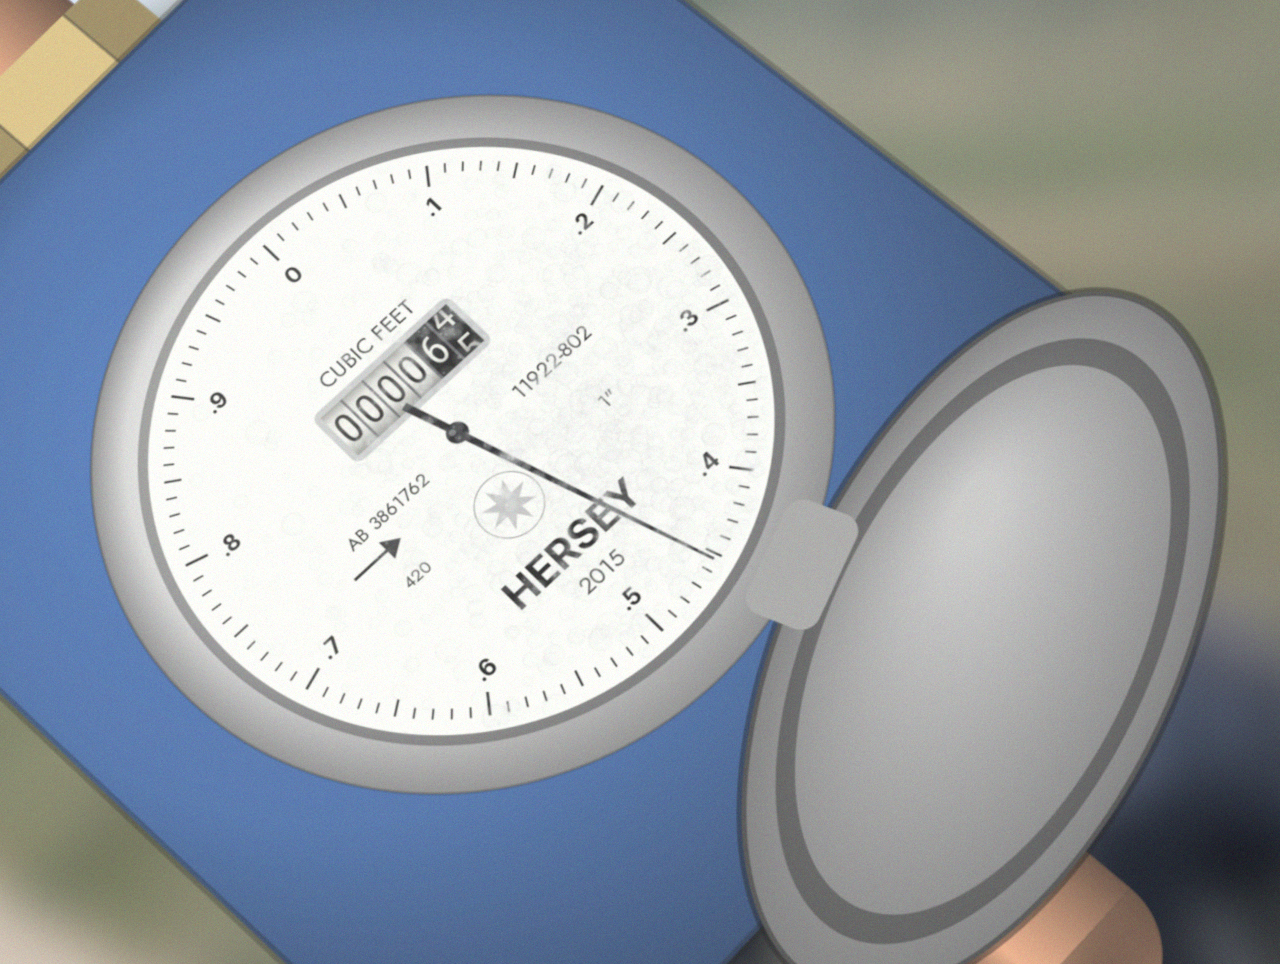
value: 64.45 (ft³)
